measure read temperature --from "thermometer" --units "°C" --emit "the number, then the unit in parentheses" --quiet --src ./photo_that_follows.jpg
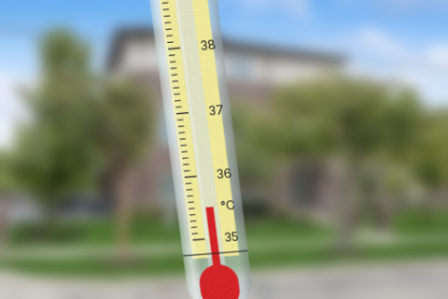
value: 35.5 (°C)
